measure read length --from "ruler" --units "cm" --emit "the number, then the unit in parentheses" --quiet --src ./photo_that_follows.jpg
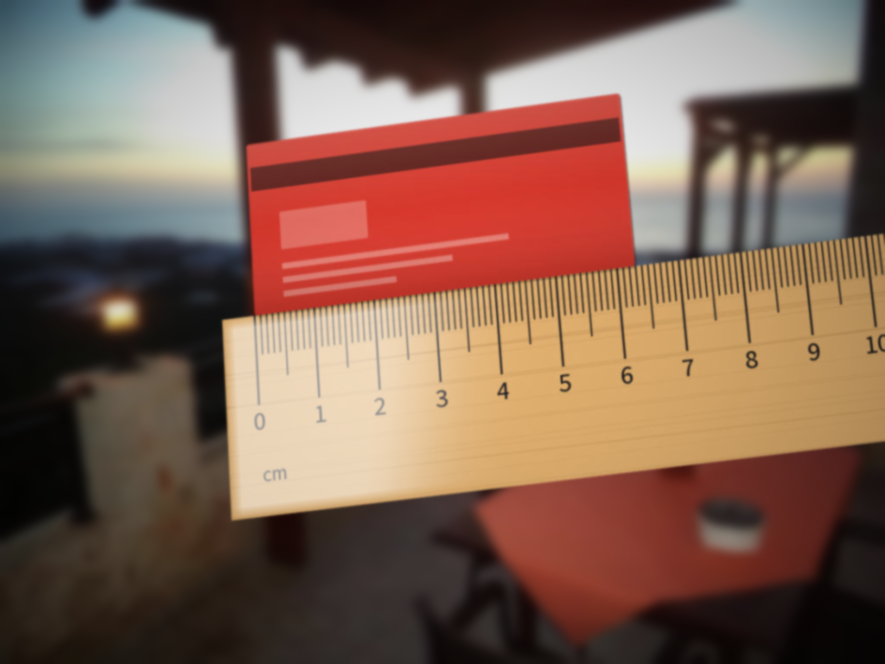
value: 6.3 (cm)
